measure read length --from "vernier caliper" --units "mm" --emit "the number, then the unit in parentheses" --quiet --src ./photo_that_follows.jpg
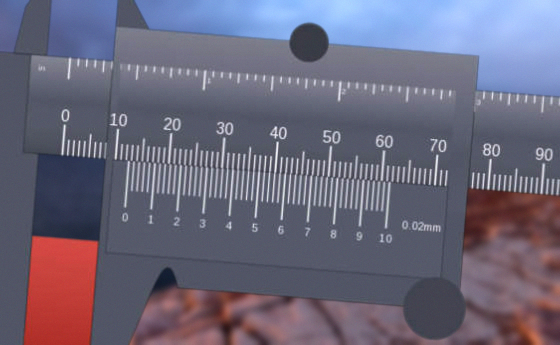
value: 12.5 (mm)
